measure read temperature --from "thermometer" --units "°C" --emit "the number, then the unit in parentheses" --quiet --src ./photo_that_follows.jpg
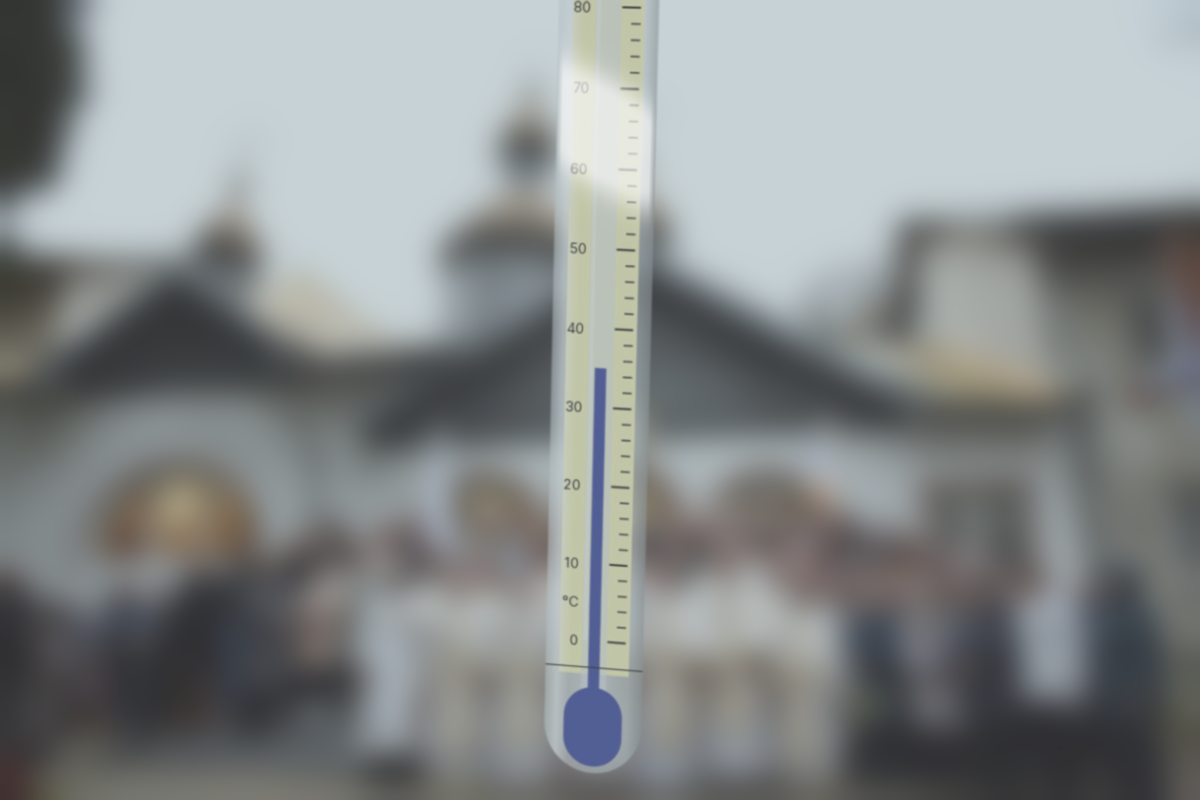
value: 35 (°C)
